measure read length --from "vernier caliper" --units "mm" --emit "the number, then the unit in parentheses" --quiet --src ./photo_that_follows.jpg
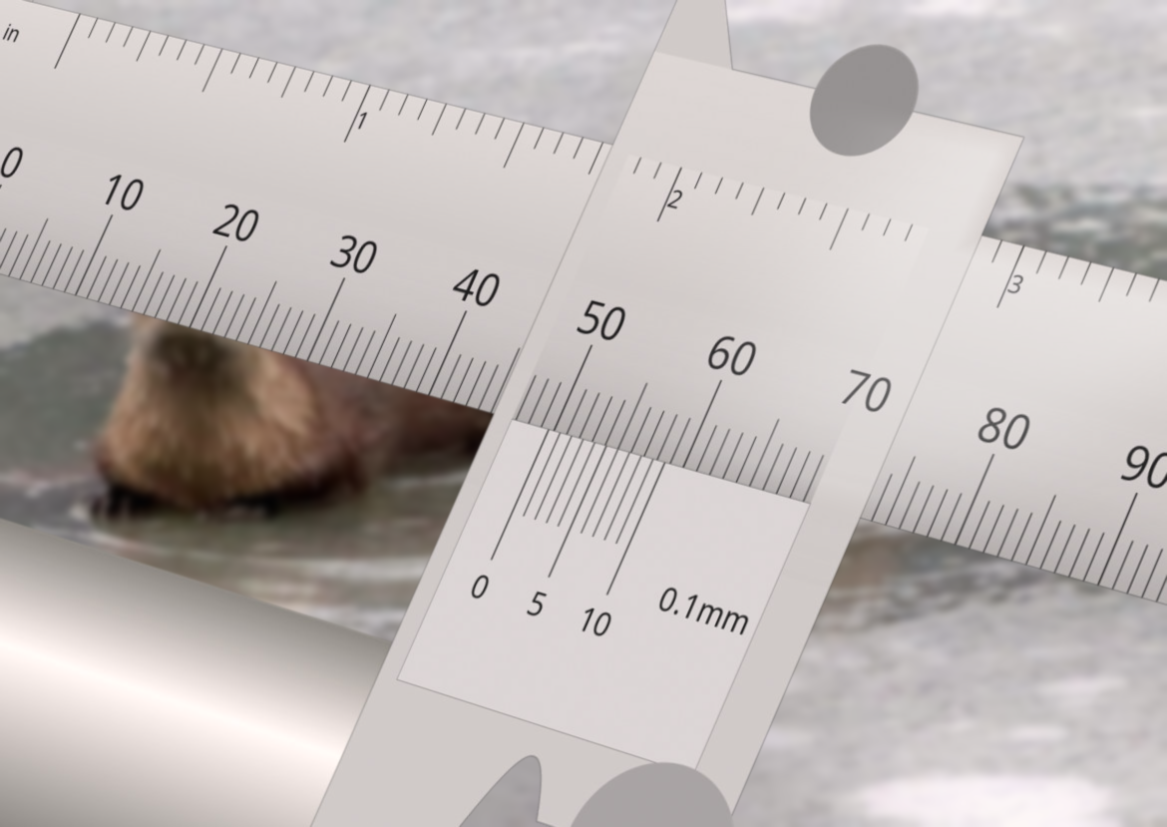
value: 49.6 (mm)
